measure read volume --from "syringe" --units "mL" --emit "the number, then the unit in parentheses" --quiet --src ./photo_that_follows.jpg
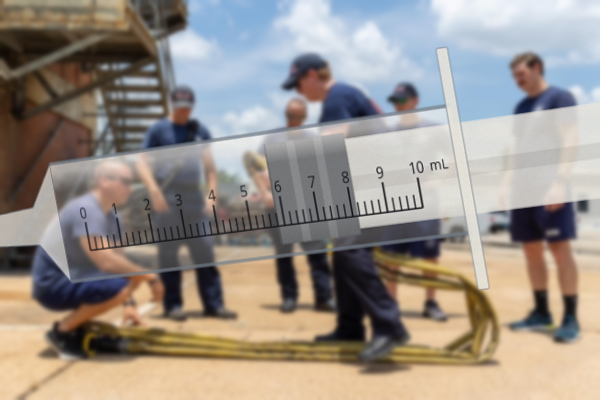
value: 5.8 (mL)
